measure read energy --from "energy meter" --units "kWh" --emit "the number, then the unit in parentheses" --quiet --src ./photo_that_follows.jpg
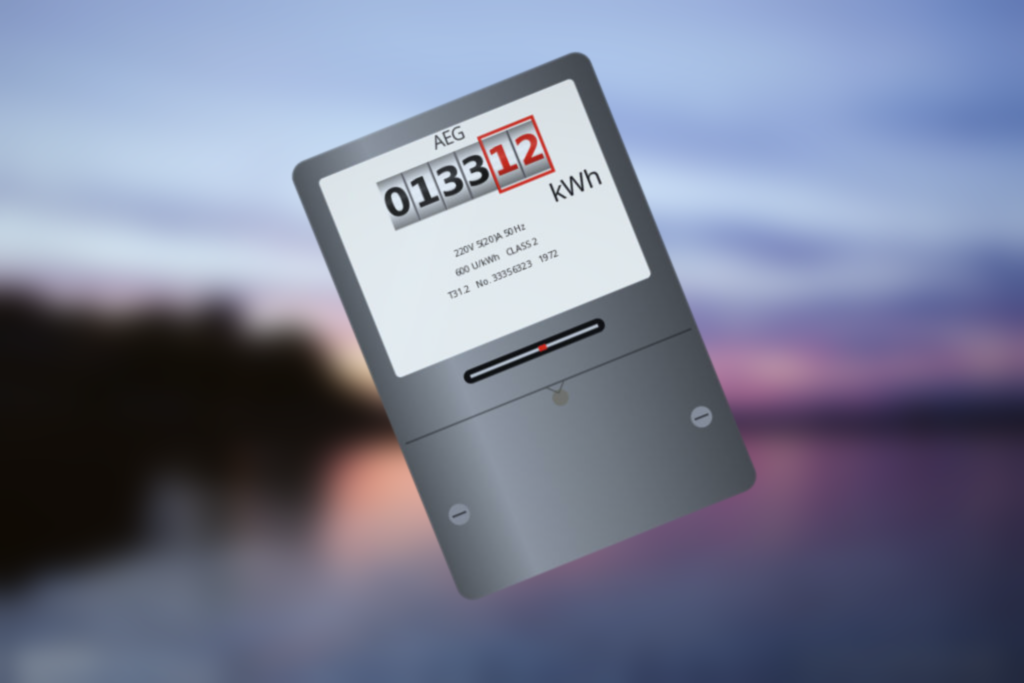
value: 133.12 (kWh)
